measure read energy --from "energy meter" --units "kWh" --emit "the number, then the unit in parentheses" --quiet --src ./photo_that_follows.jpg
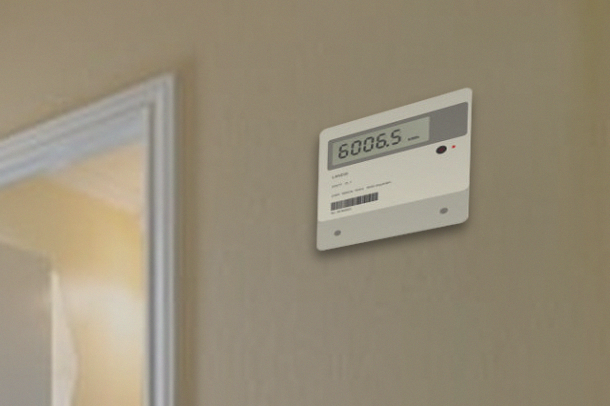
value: 6006.5 (kWh)
